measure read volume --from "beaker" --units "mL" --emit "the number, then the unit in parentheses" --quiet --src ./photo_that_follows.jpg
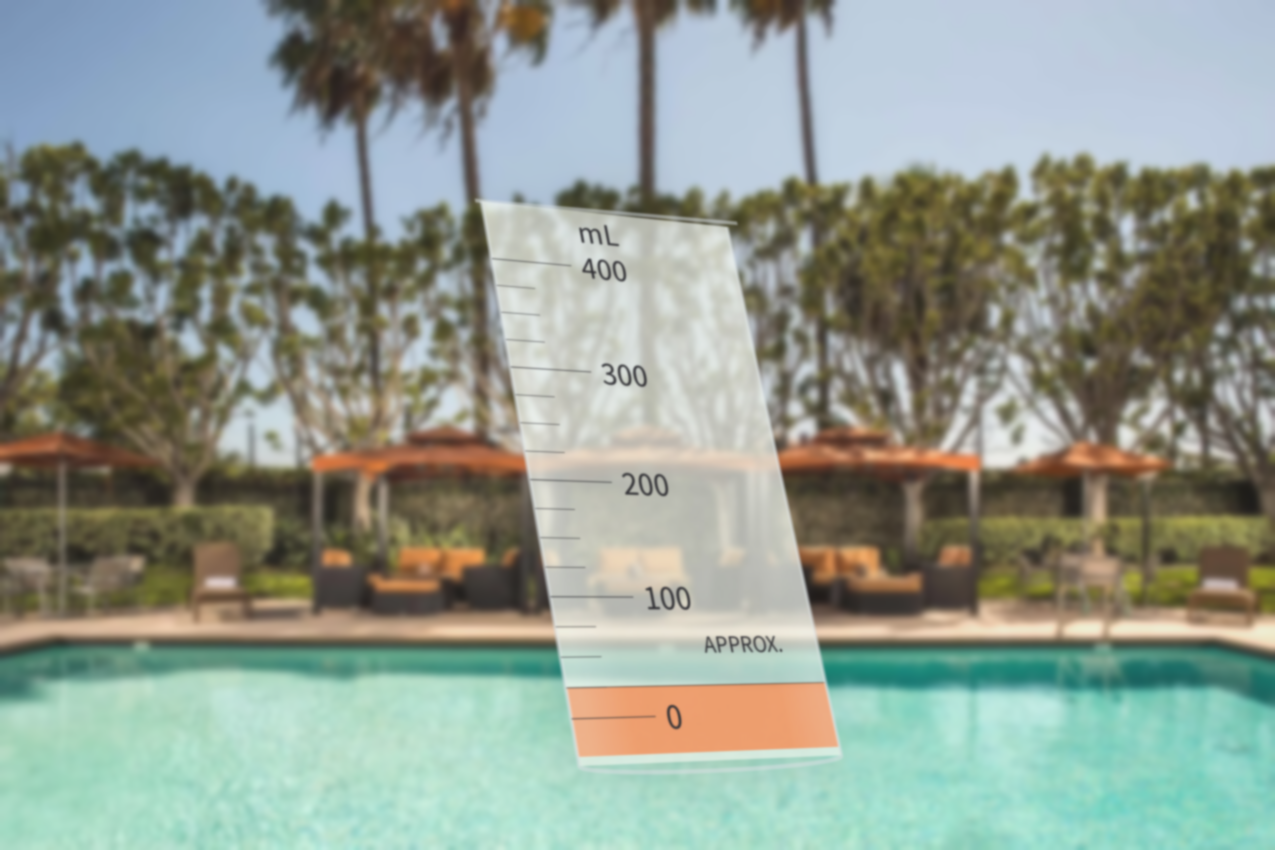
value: 25 (mL)
